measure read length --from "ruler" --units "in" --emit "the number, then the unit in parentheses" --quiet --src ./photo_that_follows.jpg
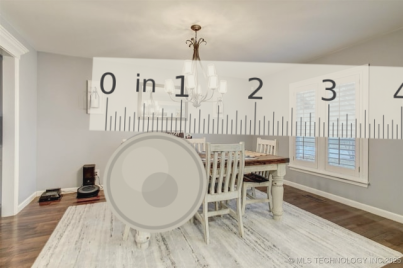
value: 1.375 (in)
